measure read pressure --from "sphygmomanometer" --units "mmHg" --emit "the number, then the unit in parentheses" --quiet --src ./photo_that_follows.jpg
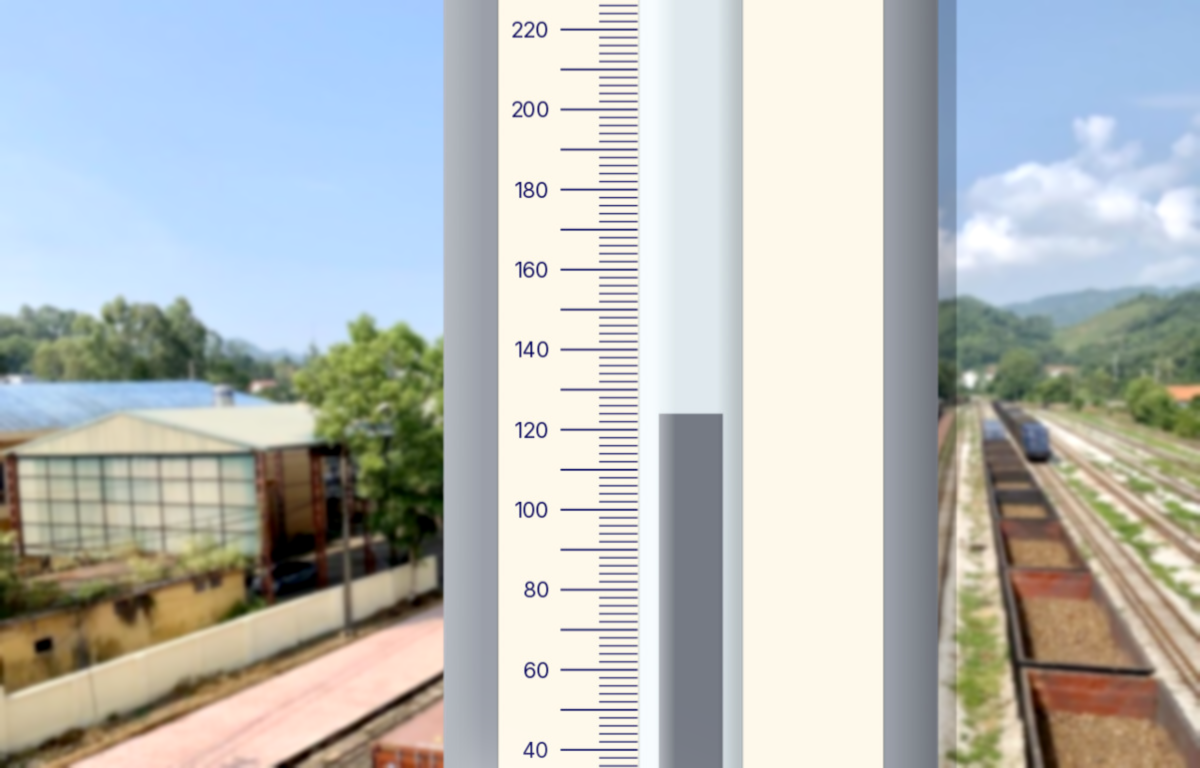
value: 124 (mmHg)
